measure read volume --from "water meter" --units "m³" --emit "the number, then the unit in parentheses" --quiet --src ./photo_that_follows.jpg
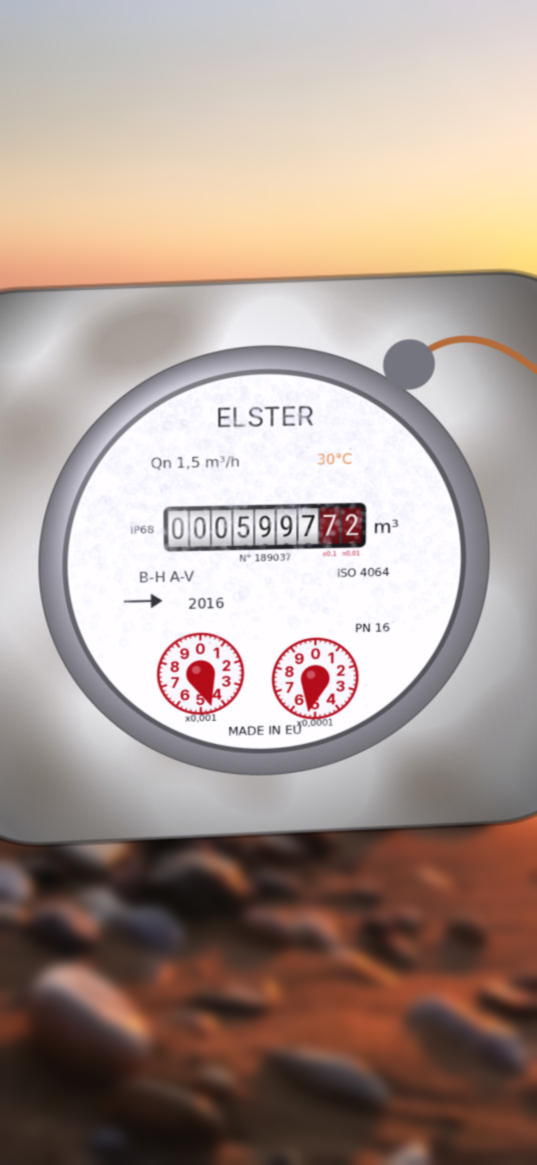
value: 5997.7245 (m³)
